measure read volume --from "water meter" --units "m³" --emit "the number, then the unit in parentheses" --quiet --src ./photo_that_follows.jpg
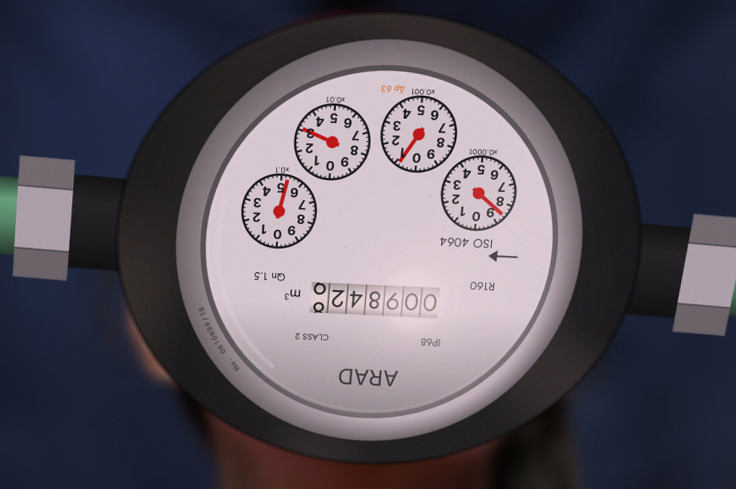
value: 98428.5308 (m³)
